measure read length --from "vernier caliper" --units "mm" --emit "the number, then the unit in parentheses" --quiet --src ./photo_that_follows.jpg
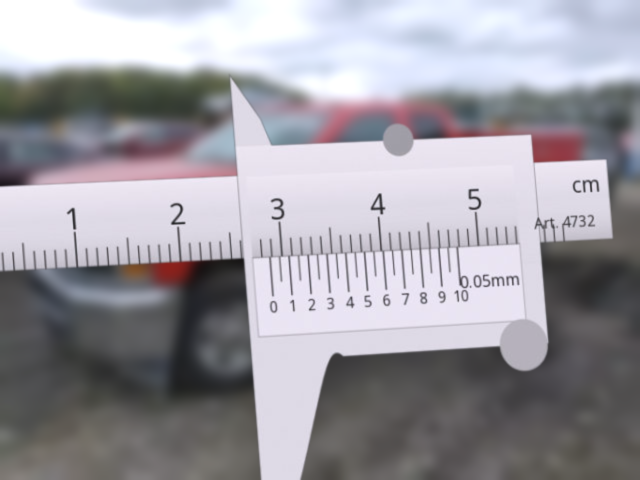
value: 28.8 (mm)
